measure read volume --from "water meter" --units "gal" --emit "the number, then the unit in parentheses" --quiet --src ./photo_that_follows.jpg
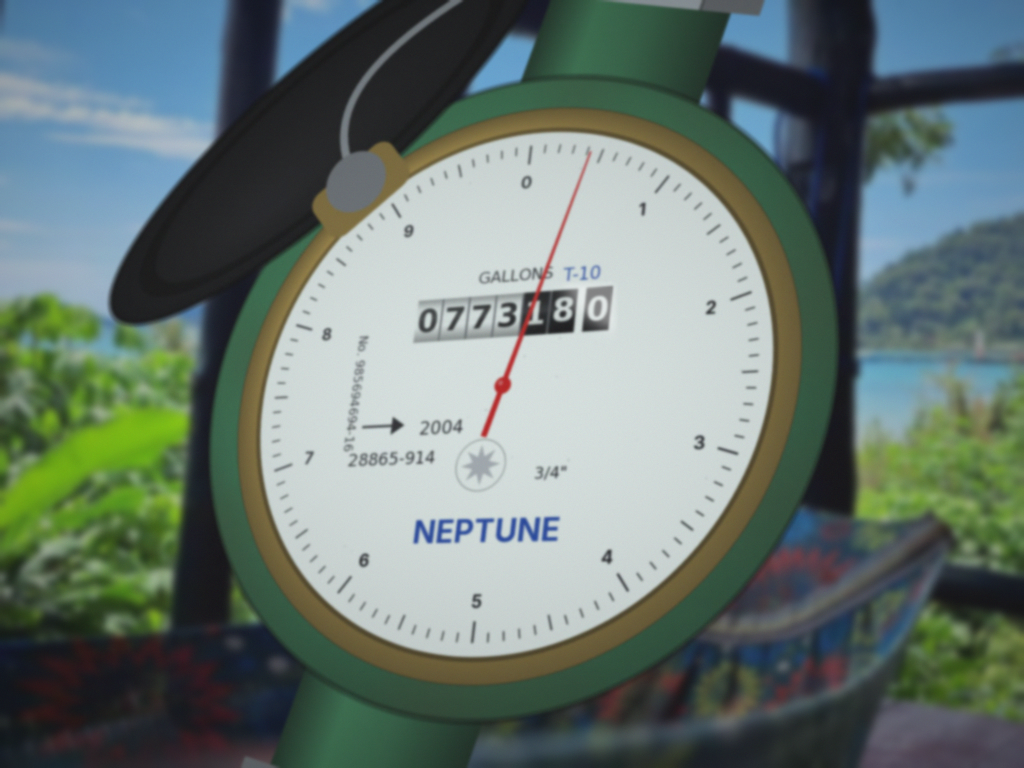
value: 773180.4 (gal)
